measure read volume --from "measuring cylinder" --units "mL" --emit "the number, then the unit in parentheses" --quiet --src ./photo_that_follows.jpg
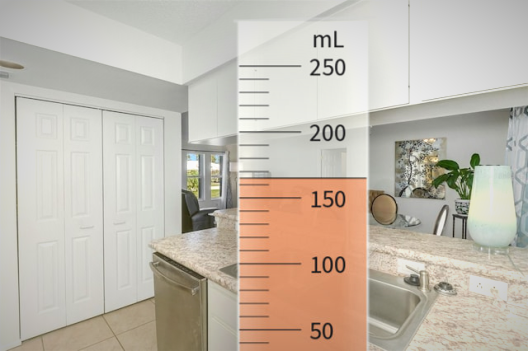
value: 165 (mL)
